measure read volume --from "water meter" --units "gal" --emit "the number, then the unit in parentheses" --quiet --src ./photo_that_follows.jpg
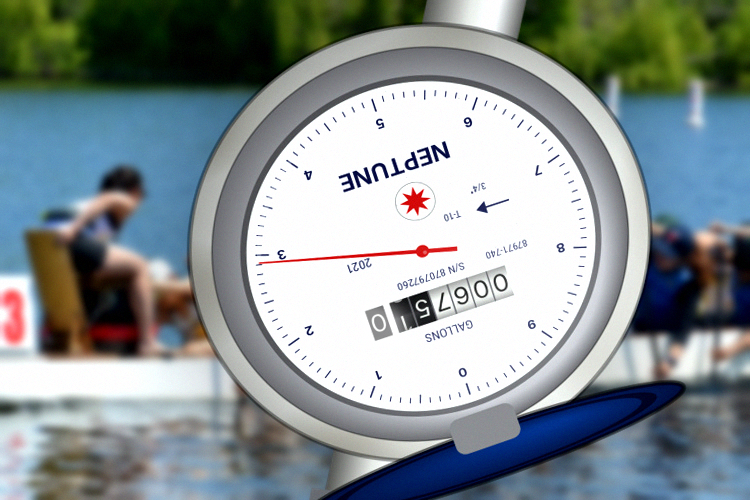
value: 67512.9 (gal)
